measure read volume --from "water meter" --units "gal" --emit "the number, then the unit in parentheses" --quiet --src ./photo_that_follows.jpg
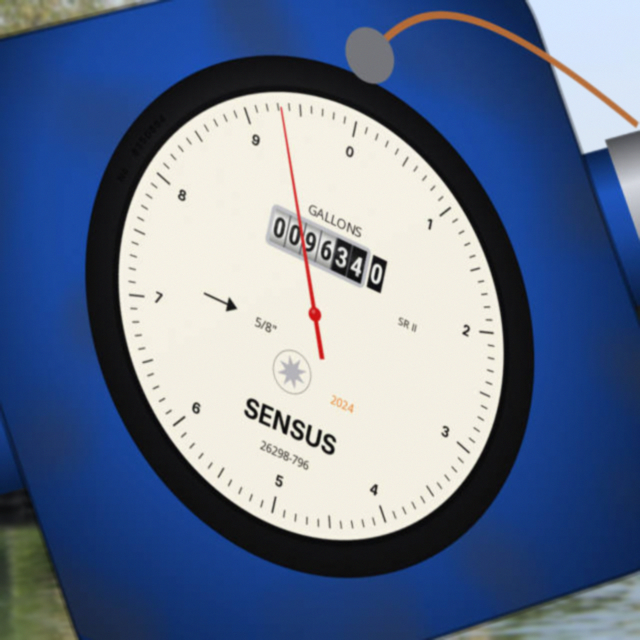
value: 96339.3 (gal)
